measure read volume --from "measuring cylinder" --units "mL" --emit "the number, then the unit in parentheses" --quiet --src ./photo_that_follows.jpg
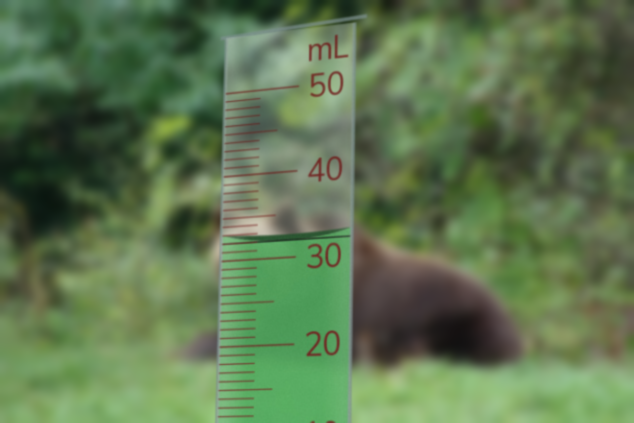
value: 32 (mL)
